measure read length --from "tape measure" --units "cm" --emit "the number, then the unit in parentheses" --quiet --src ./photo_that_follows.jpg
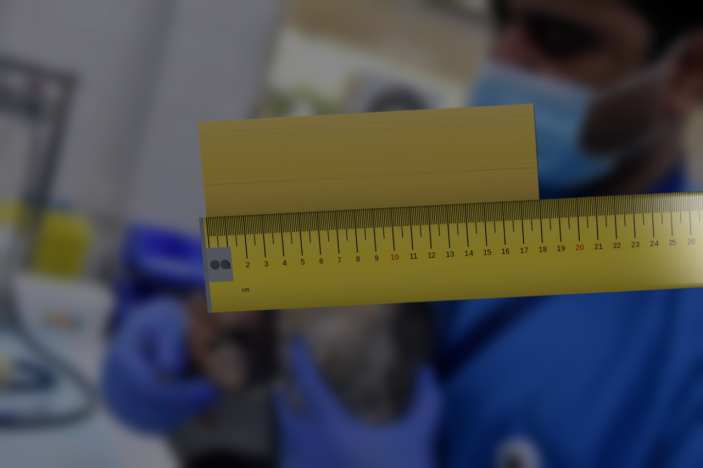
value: 18 (cm)
